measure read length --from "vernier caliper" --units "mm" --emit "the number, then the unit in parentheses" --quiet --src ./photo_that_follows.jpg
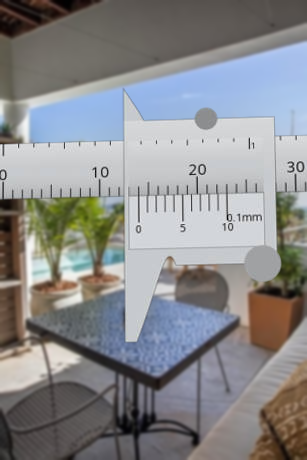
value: 14.0 (mm)
